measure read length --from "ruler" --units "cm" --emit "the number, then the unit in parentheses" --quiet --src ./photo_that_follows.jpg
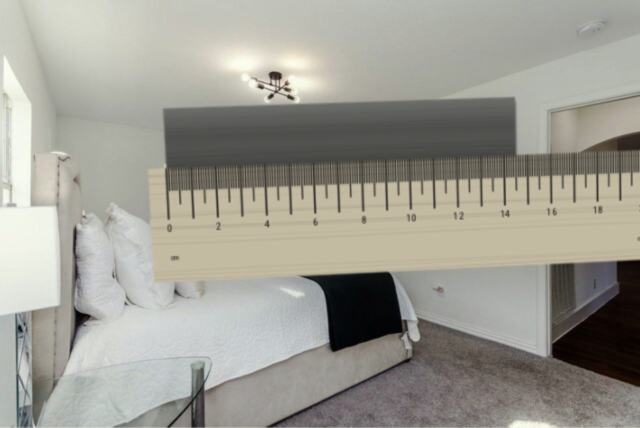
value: 14.5 (cm)
